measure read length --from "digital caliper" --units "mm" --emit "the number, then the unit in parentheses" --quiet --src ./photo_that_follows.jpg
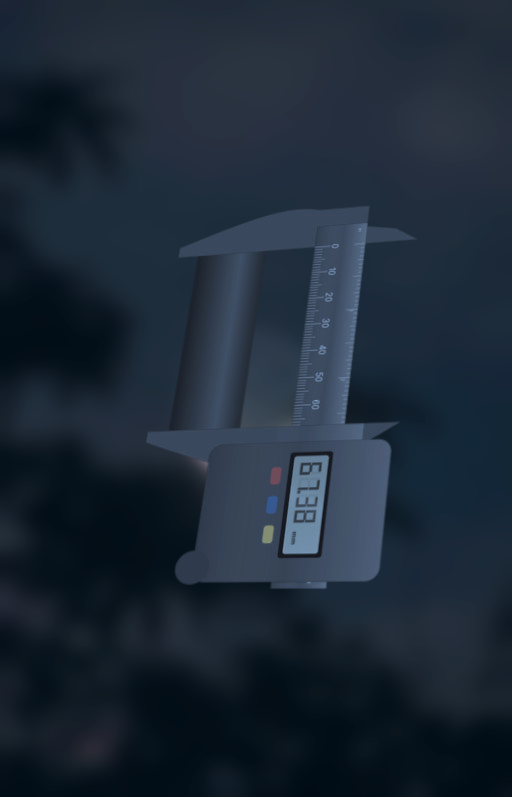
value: 67.38 (mm)
